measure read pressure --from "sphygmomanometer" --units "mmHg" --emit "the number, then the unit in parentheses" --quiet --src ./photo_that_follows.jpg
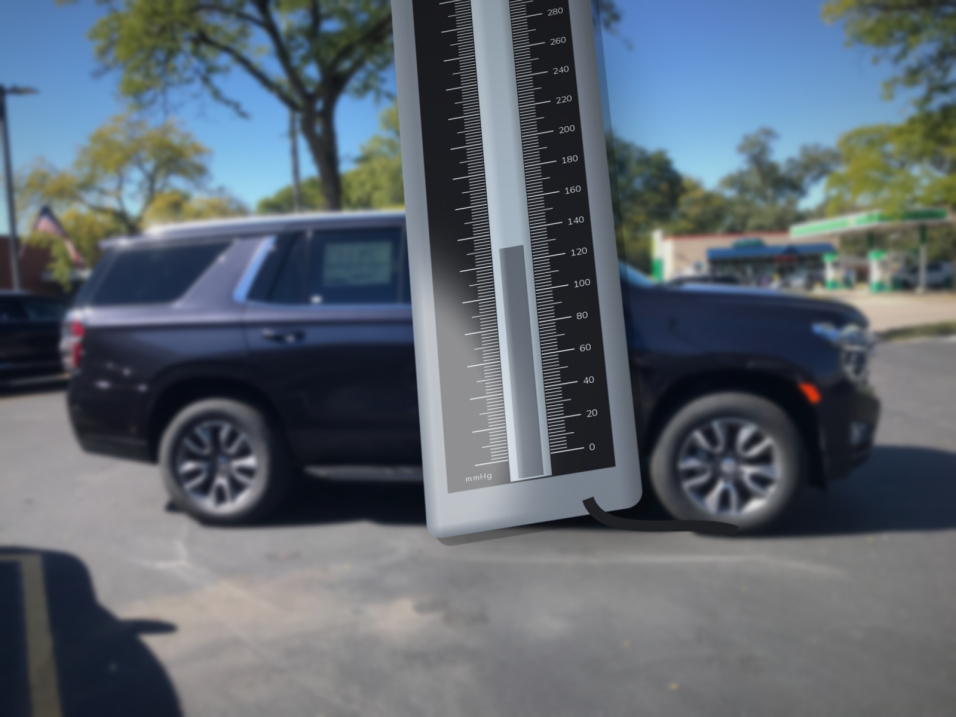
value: 130 (mmHg)
